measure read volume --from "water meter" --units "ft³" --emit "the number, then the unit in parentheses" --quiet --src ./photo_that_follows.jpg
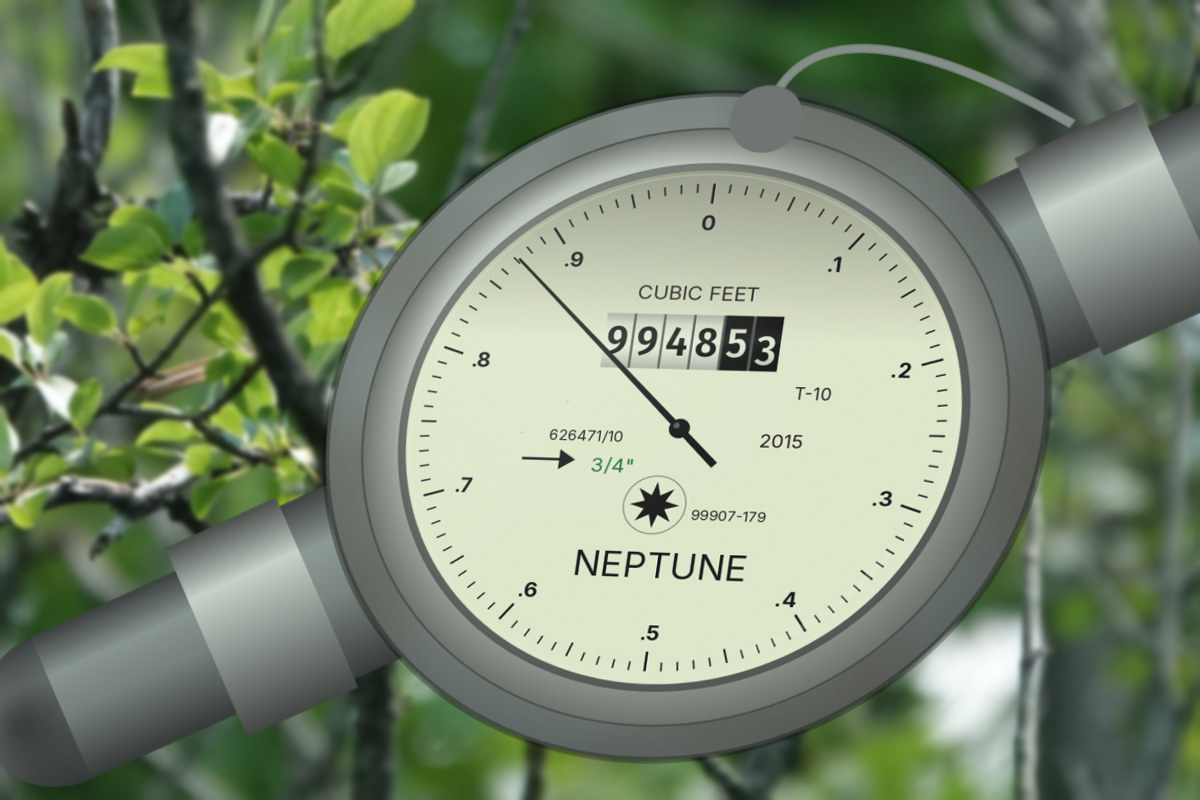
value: 994852.87 (ft³)
